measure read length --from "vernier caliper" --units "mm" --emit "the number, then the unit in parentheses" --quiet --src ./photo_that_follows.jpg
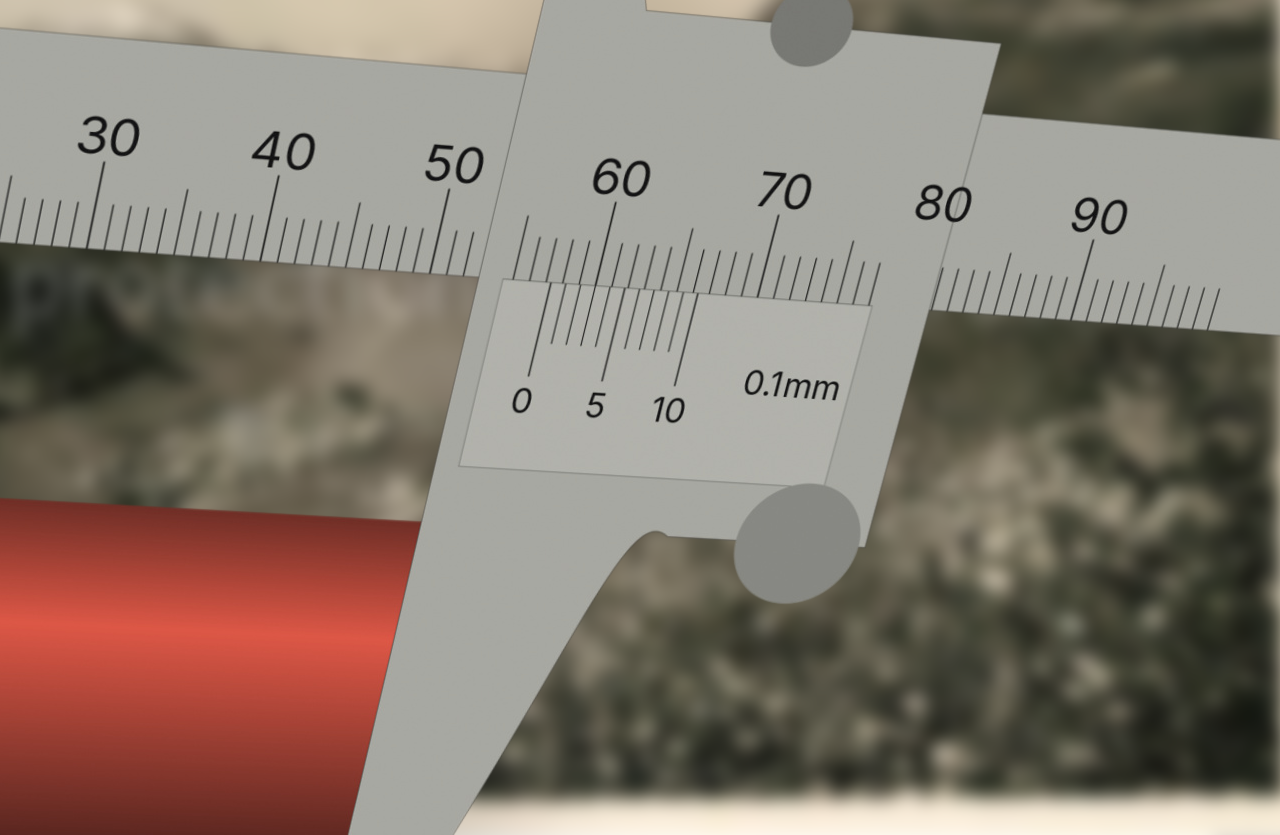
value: 57.3 (mm)
